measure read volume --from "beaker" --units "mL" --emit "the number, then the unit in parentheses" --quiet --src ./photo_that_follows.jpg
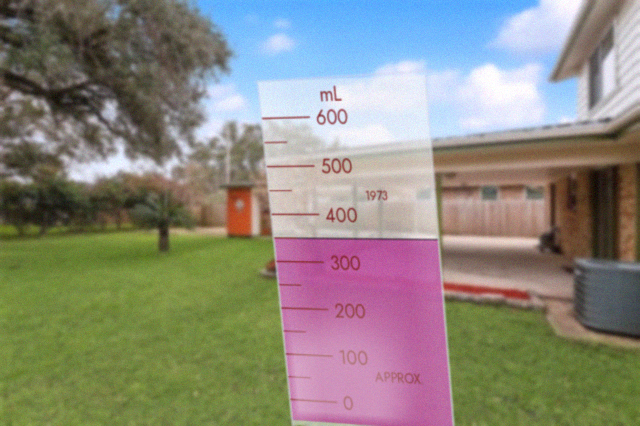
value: 350 (mL)
